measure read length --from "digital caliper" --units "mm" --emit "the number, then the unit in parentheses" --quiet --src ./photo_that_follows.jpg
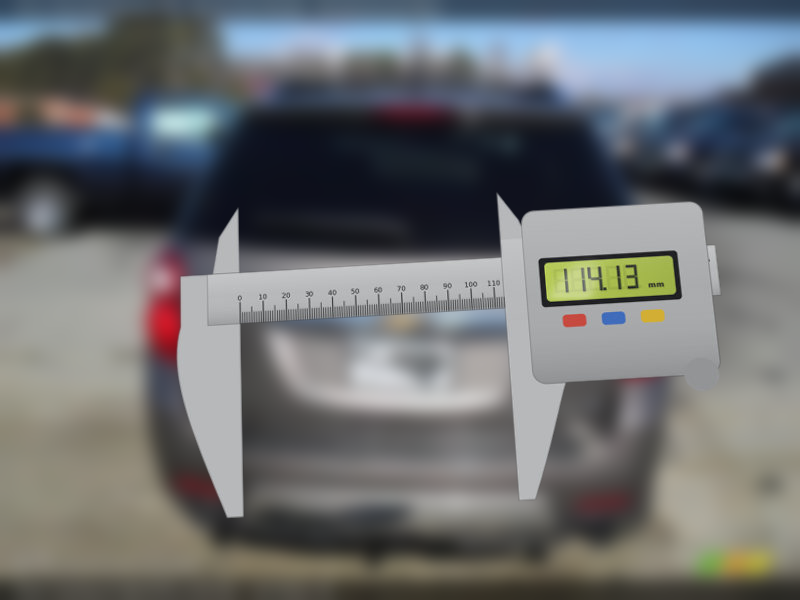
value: 114.13 (mm)
